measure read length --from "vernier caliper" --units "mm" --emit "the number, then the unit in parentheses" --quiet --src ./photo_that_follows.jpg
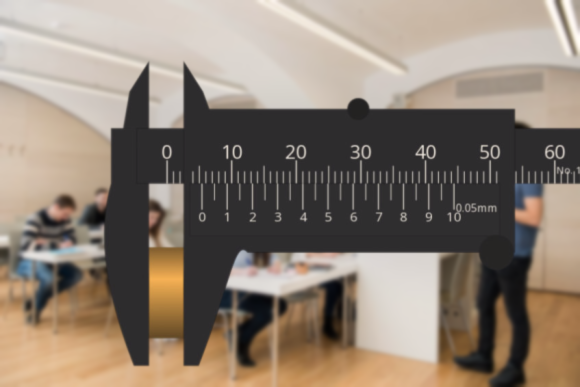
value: 5.4 (mm)
